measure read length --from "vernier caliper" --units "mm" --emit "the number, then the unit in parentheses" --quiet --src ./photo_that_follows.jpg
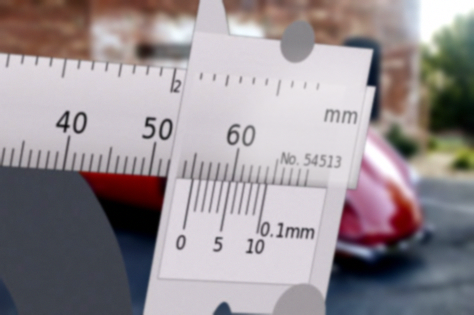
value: 55.2 (mm)
